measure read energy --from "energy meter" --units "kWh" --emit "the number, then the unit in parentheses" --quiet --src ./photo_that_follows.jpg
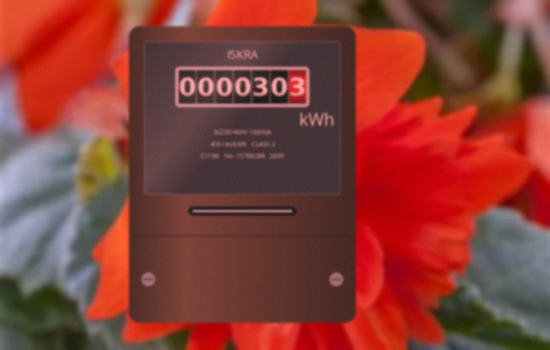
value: 30.3 (kWh)
